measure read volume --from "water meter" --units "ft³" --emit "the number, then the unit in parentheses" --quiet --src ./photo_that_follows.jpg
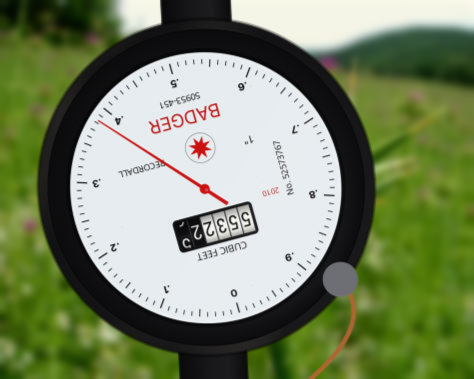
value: 553225.38 (ft³)
